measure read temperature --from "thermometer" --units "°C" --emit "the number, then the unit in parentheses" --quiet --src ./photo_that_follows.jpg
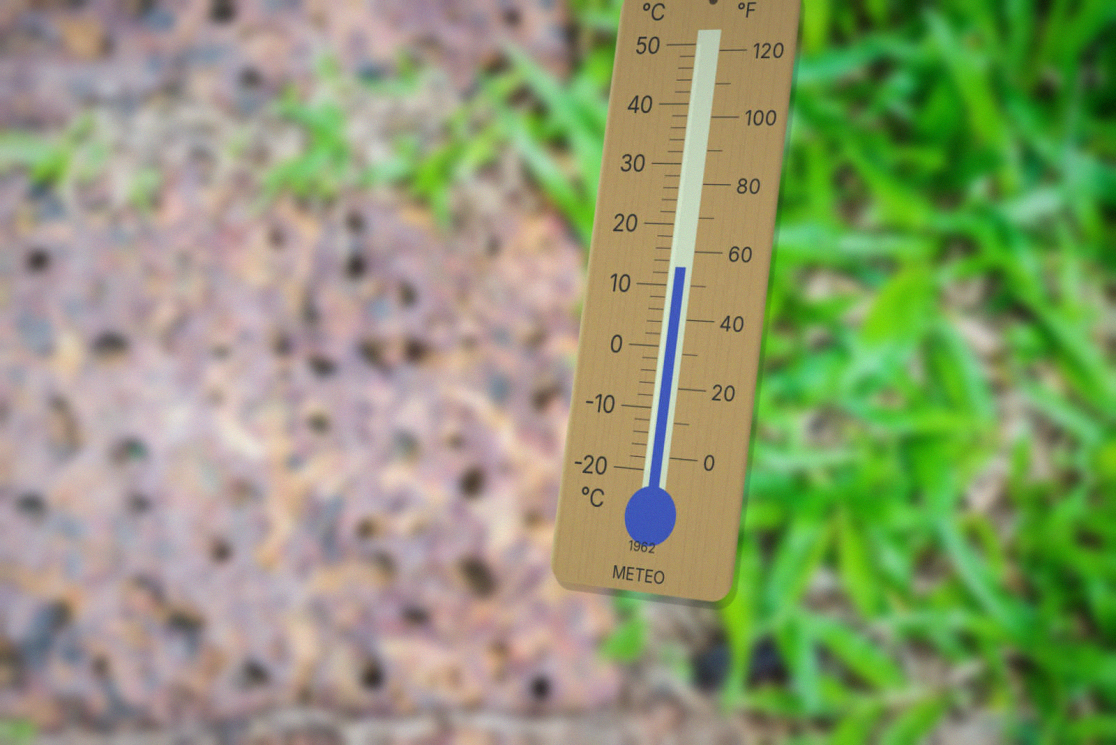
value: 13 (°C)
